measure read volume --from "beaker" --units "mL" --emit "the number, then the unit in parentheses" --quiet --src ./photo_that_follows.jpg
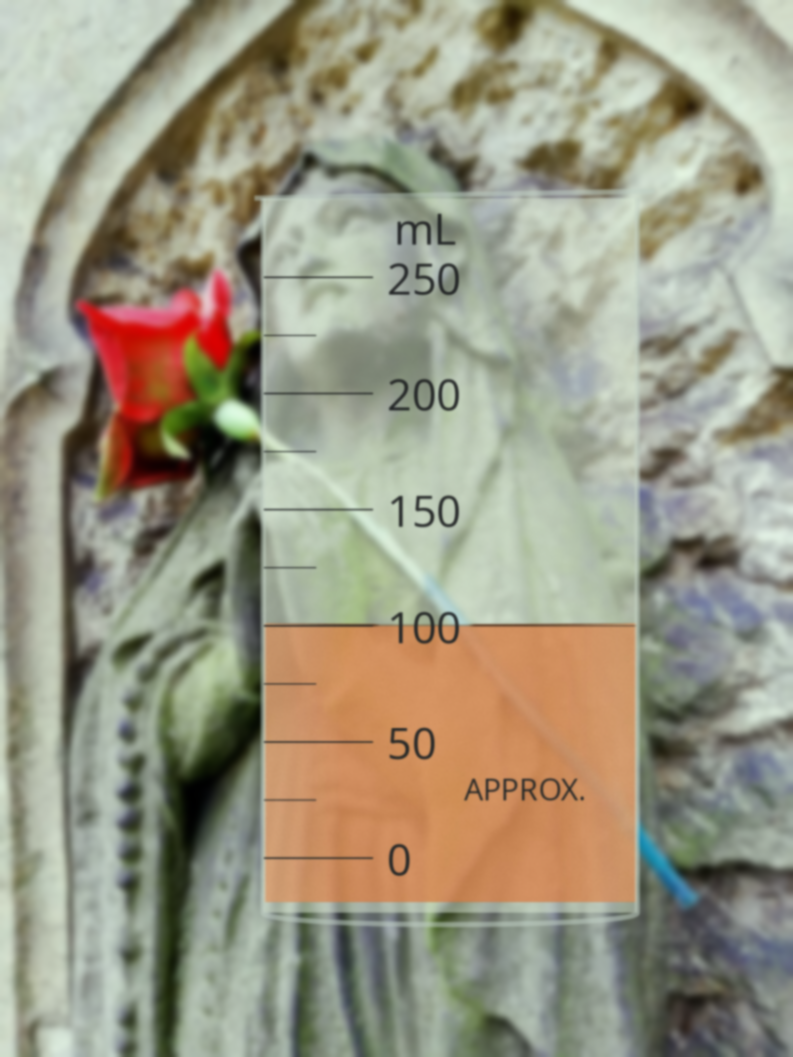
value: 100 (mL)
